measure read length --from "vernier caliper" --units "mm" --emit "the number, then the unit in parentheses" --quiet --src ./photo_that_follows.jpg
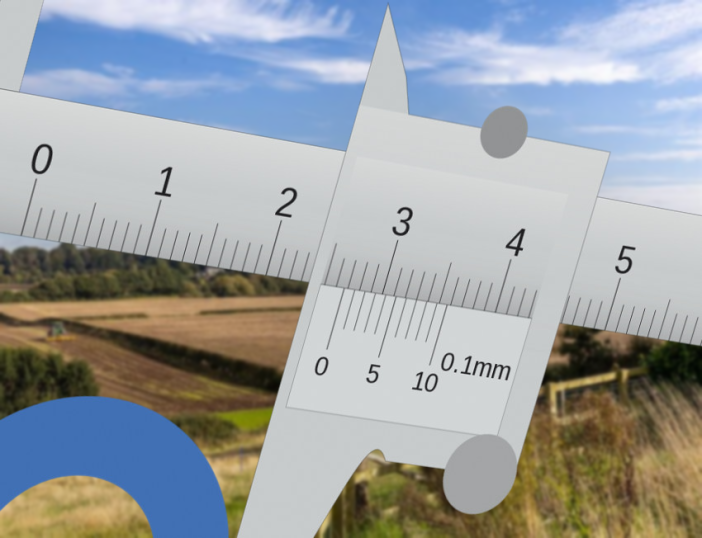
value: 26.7 (mm)
